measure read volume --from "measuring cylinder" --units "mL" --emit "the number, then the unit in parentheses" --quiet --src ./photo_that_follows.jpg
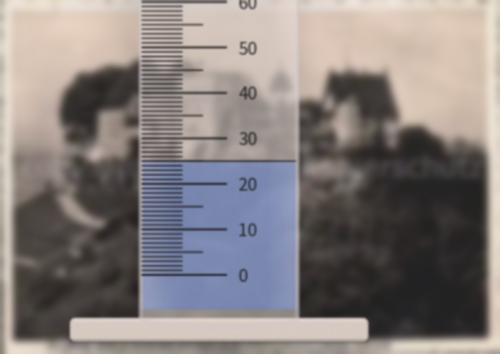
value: 25 (mL)
